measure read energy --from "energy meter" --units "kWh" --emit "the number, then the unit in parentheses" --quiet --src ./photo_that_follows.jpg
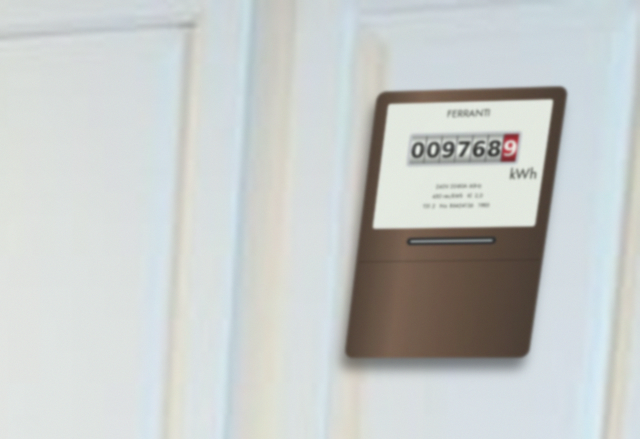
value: 9768.9 (kWh)
